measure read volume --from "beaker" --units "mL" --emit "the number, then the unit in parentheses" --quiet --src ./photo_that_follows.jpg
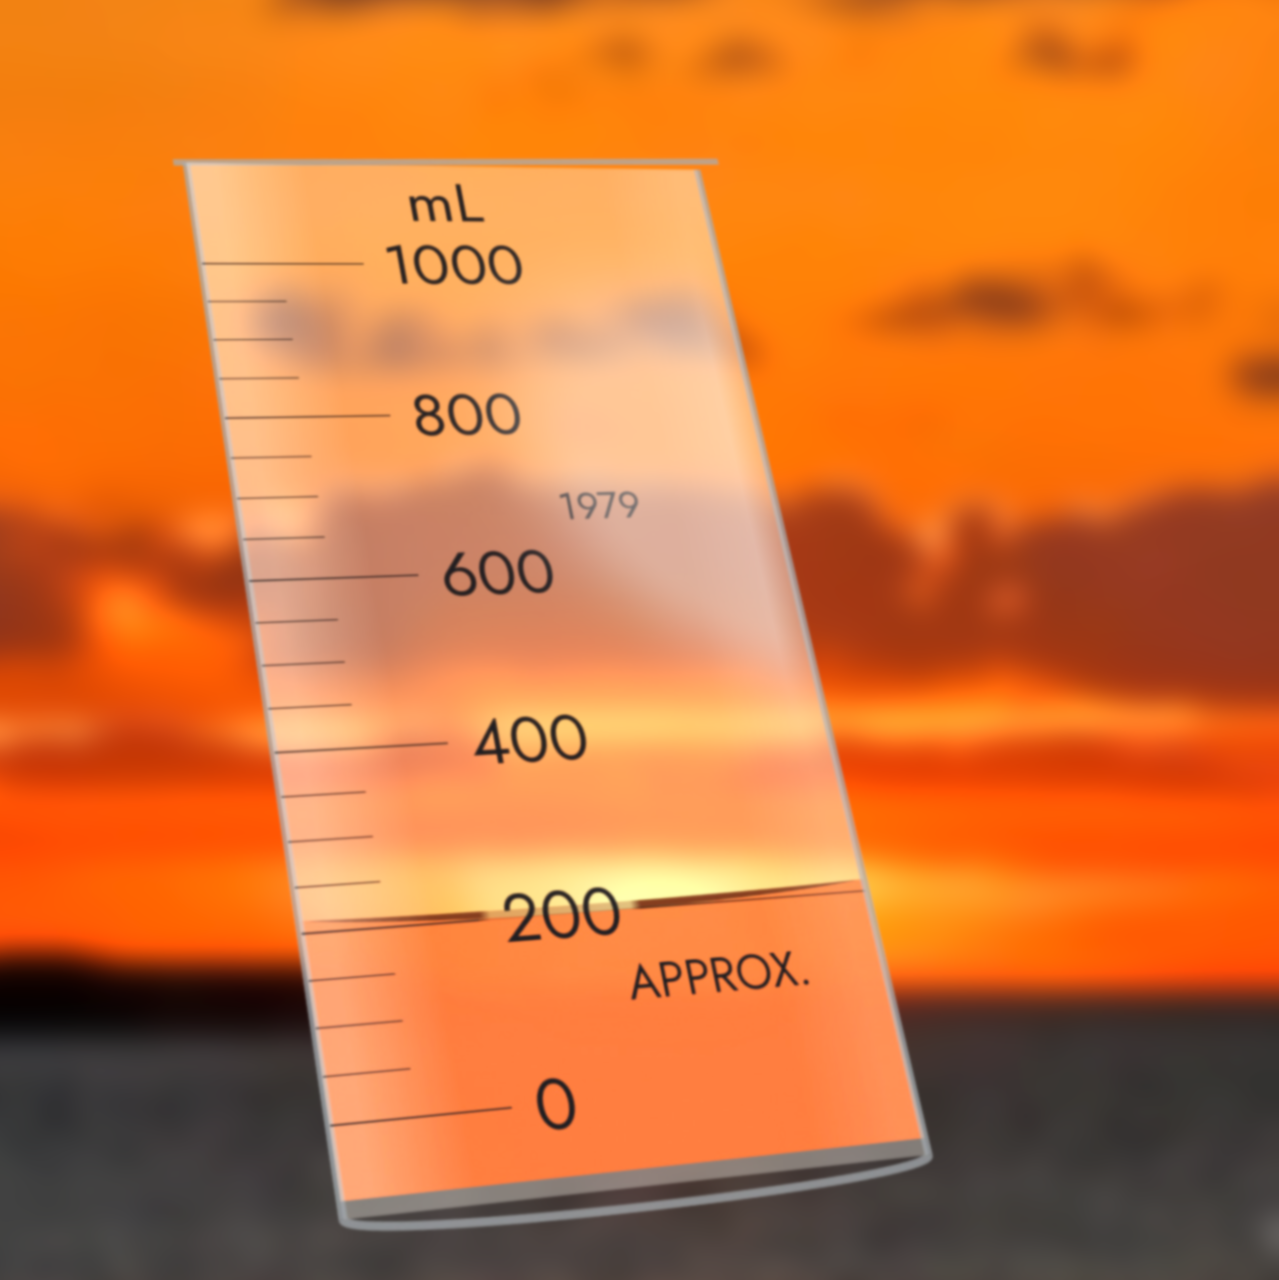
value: 200 (mL)
